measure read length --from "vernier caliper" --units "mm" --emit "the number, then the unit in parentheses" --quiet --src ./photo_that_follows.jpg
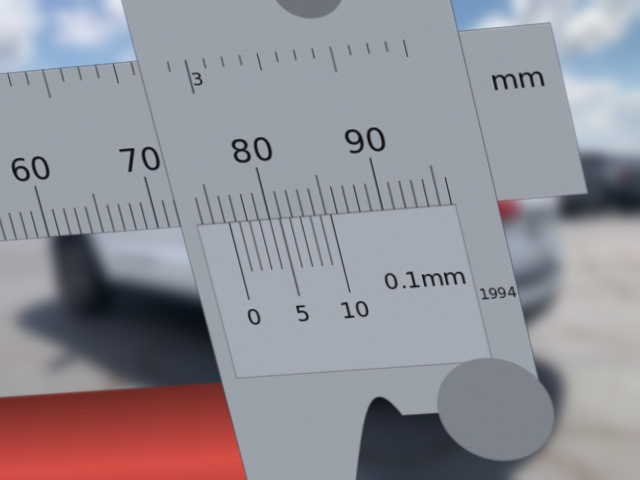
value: 76.4 (mm)
